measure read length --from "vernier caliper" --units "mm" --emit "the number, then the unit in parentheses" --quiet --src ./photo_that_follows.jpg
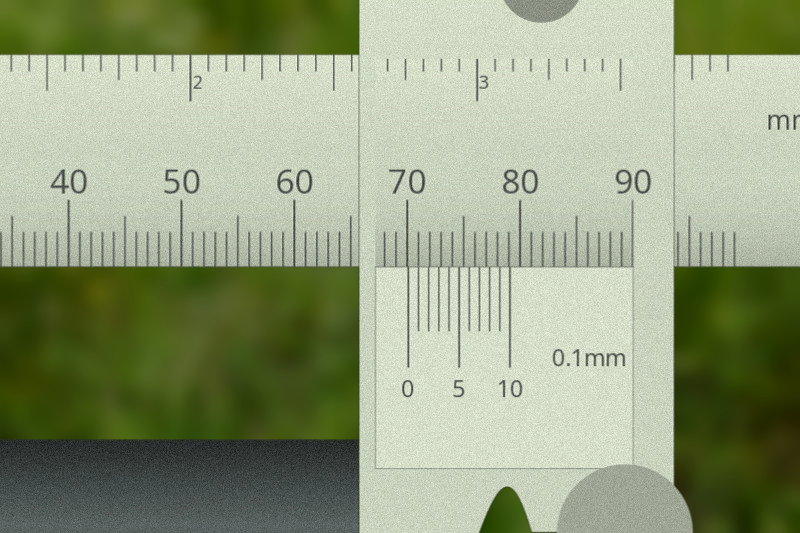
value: 70.1 (mm)
